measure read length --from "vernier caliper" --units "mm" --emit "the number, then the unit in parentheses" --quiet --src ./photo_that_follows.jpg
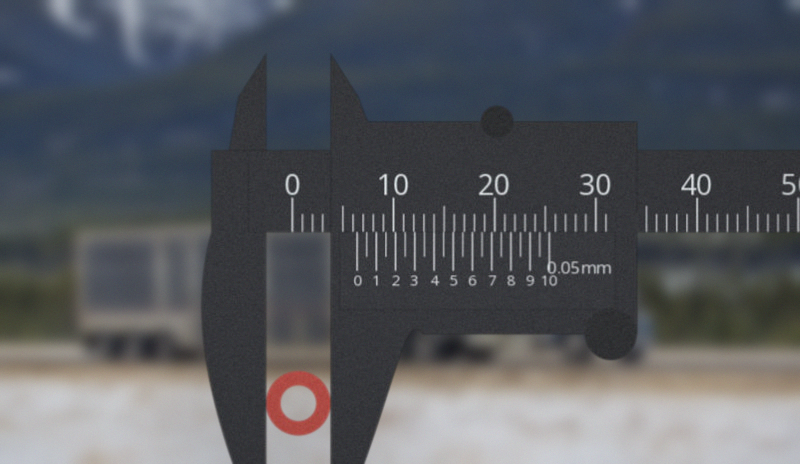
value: 6.4 (mm)
